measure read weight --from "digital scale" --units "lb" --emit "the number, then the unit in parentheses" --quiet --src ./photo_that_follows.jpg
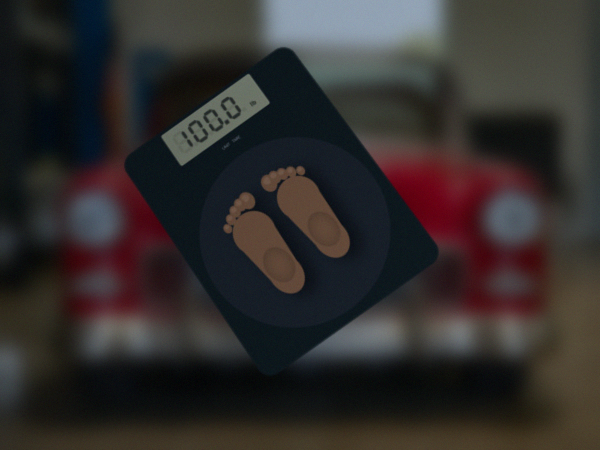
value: 100.0 (lb)
